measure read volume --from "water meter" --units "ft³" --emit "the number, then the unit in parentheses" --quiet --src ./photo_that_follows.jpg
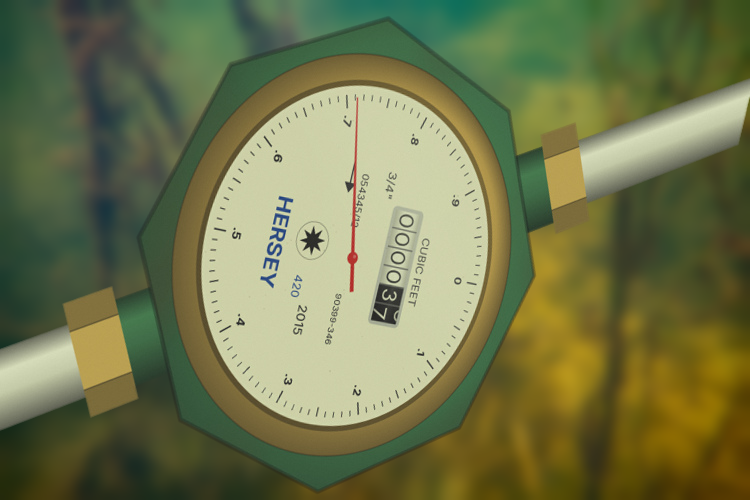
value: 36.71 (ft³)
